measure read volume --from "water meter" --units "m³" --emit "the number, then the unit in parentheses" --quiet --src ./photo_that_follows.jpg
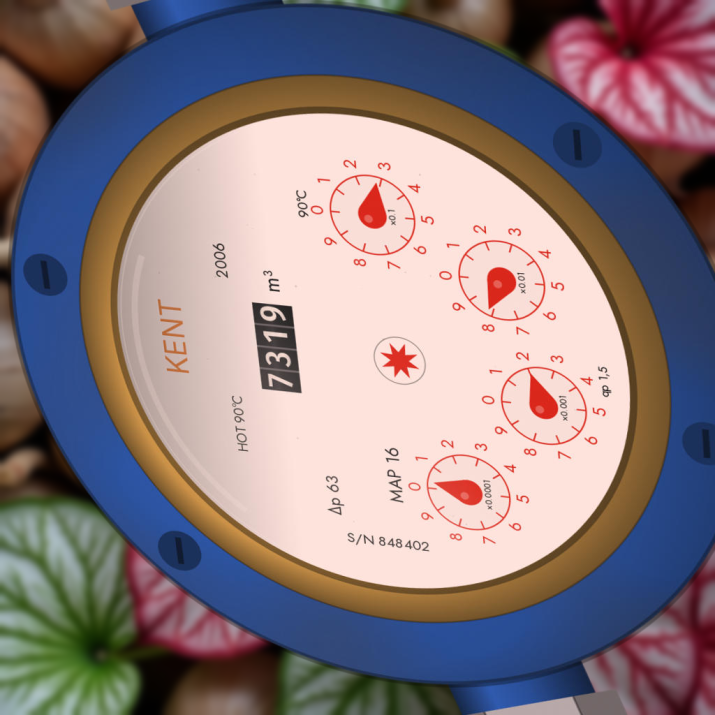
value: 7319.2820 (m³)
